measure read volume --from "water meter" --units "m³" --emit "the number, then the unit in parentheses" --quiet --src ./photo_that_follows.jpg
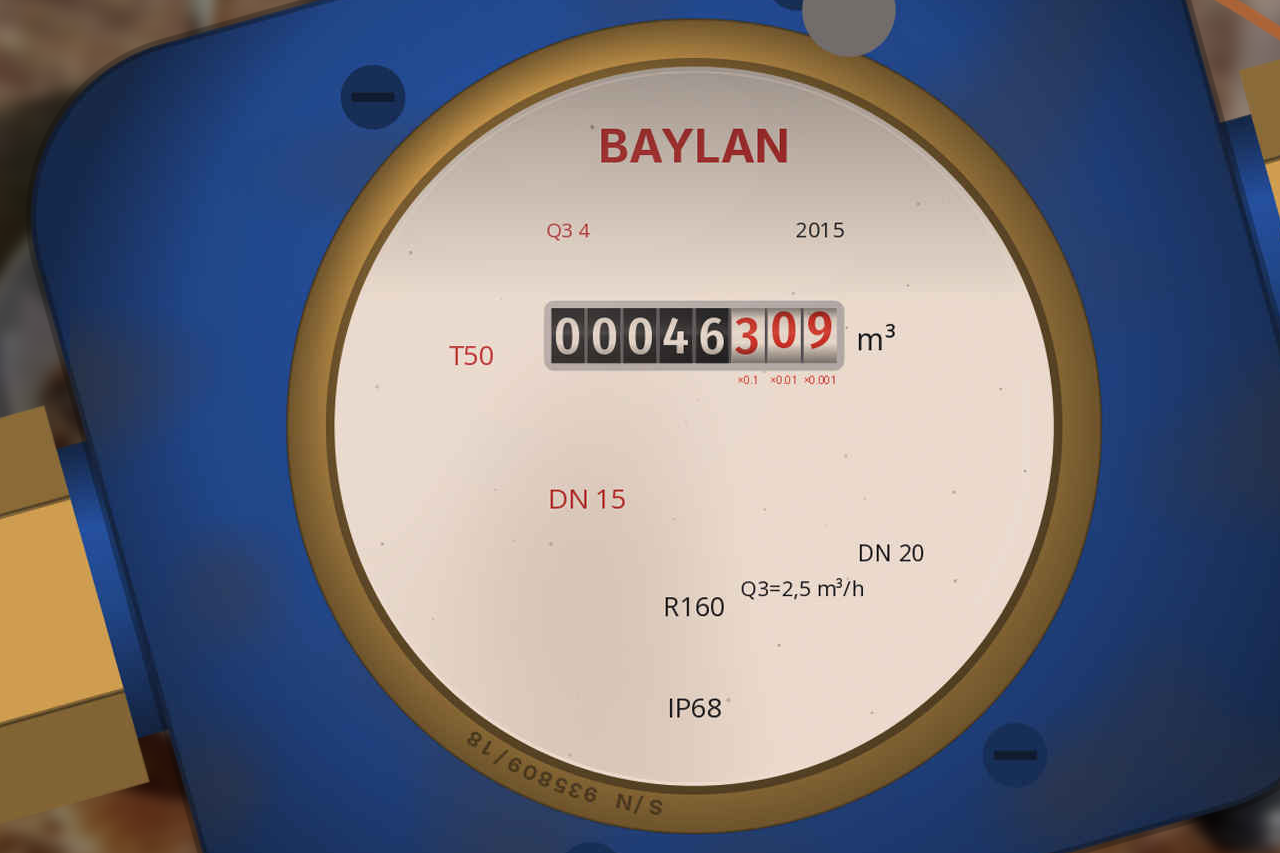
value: 46.309 (m³)
